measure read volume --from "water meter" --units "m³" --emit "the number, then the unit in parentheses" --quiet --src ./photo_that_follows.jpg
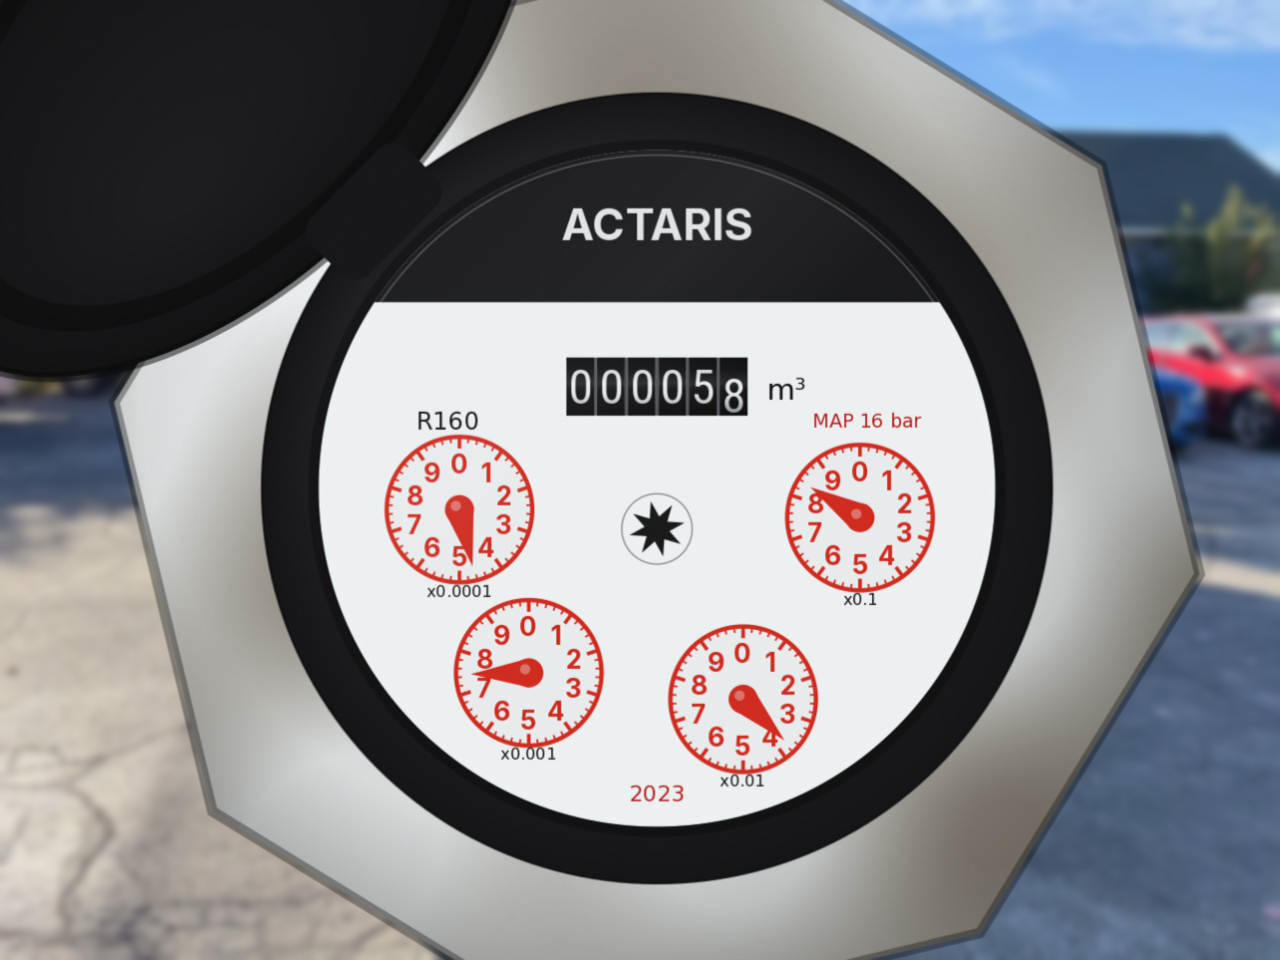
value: 57.8374 (m³)
